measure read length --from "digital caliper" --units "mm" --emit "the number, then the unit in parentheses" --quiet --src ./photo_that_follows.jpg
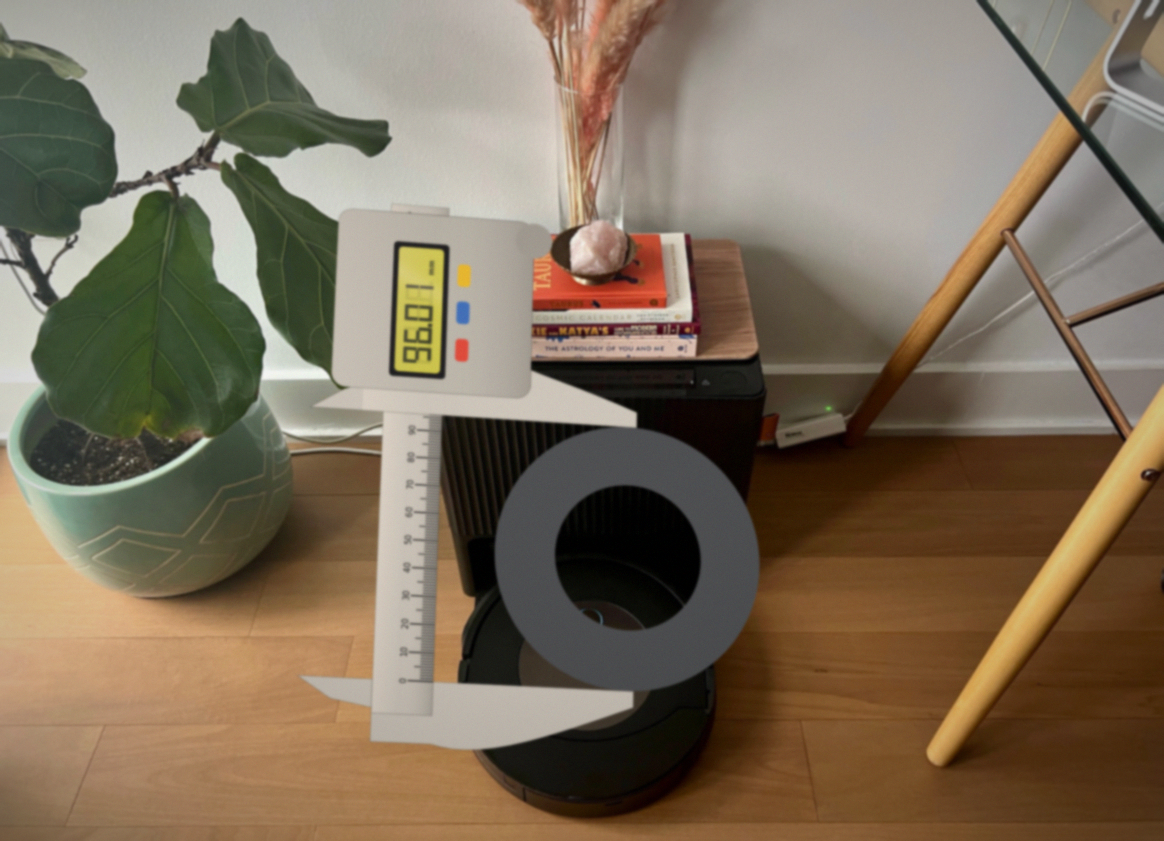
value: 96.01 (mm)
